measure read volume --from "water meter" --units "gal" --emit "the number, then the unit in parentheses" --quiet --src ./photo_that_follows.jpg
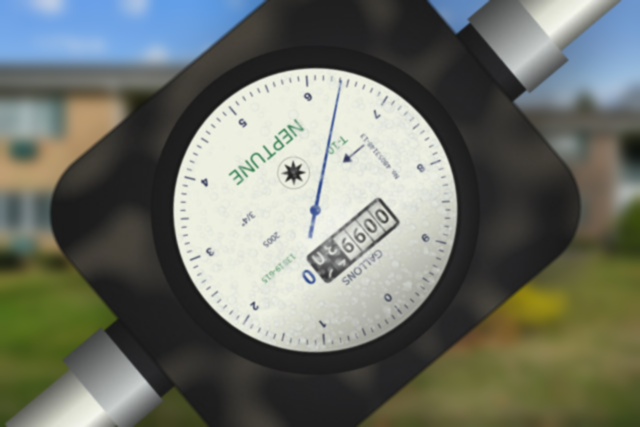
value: 99296.4 (gal)
